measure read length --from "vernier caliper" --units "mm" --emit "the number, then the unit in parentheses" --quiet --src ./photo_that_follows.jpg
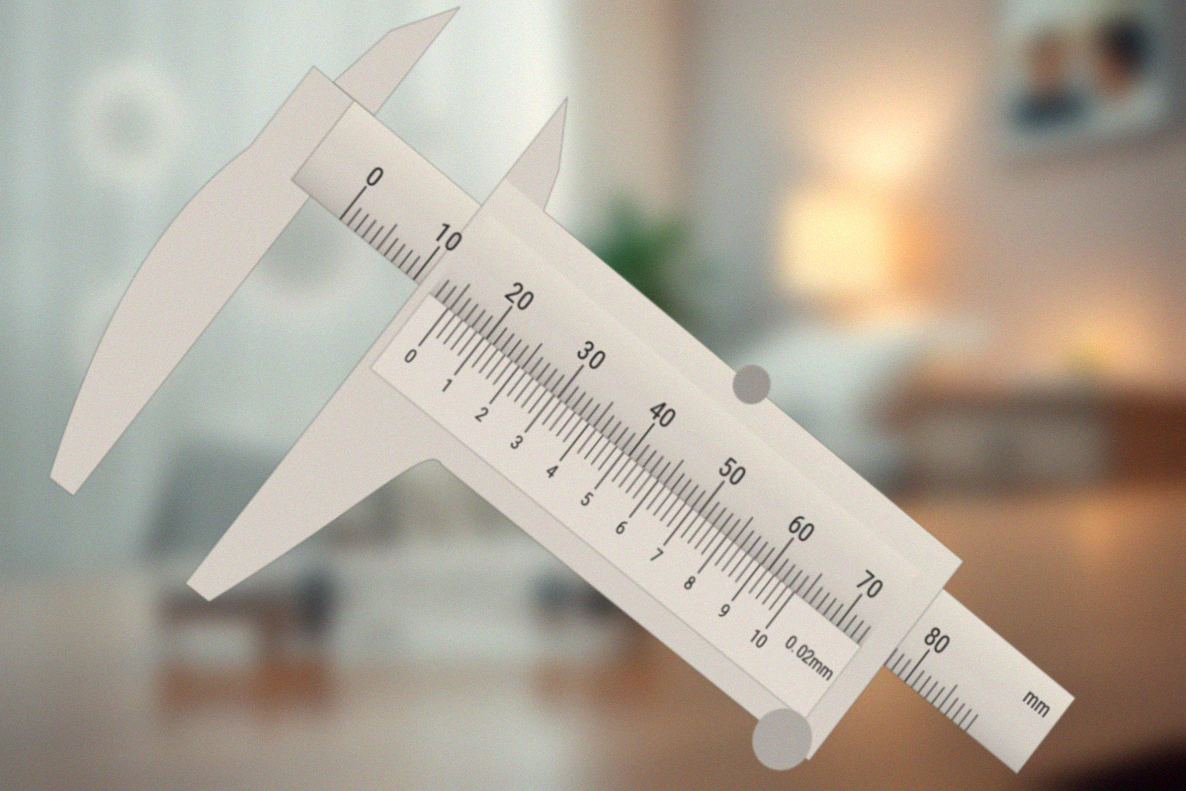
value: 14.8 (mm)
